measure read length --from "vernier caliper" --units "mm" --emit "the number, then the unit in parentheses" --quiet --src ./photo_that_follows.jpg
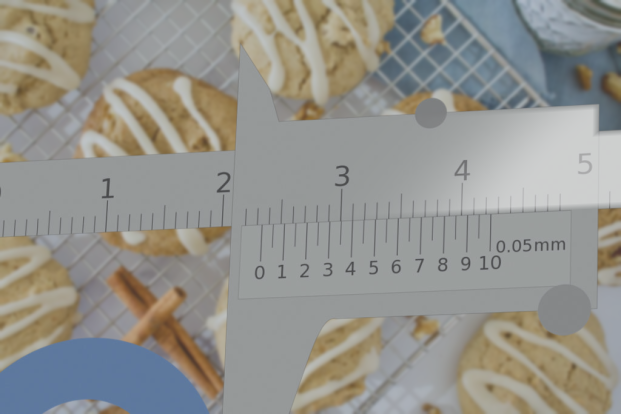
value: 23.4 (mm)
